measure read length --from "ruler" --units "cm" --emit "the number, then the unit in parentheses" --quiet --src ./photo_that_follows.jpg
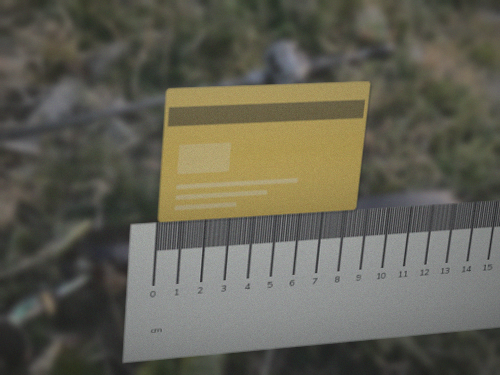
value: 8.5 (cm)
